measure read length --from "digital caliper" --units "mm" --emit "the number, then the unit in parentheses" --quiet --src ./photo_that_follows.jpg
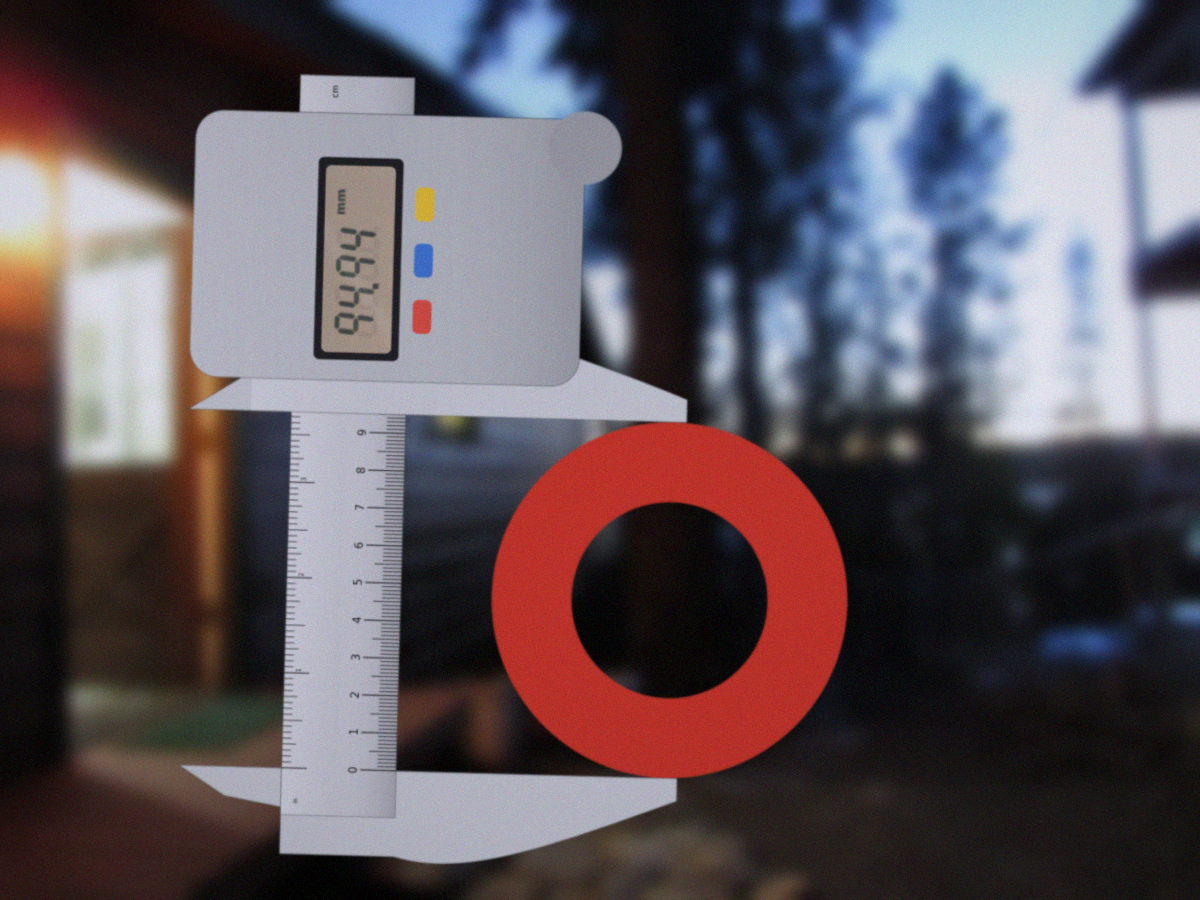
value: 94.94 (mm)
